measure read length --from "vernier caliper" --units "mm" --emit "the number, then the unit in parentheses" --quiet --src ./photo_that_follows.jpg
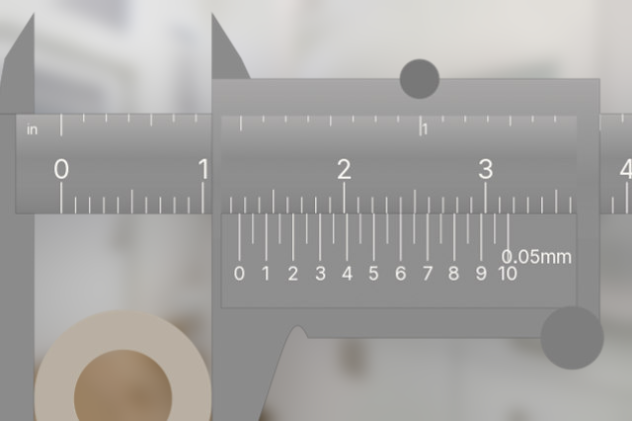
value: 12.6 (mm)
